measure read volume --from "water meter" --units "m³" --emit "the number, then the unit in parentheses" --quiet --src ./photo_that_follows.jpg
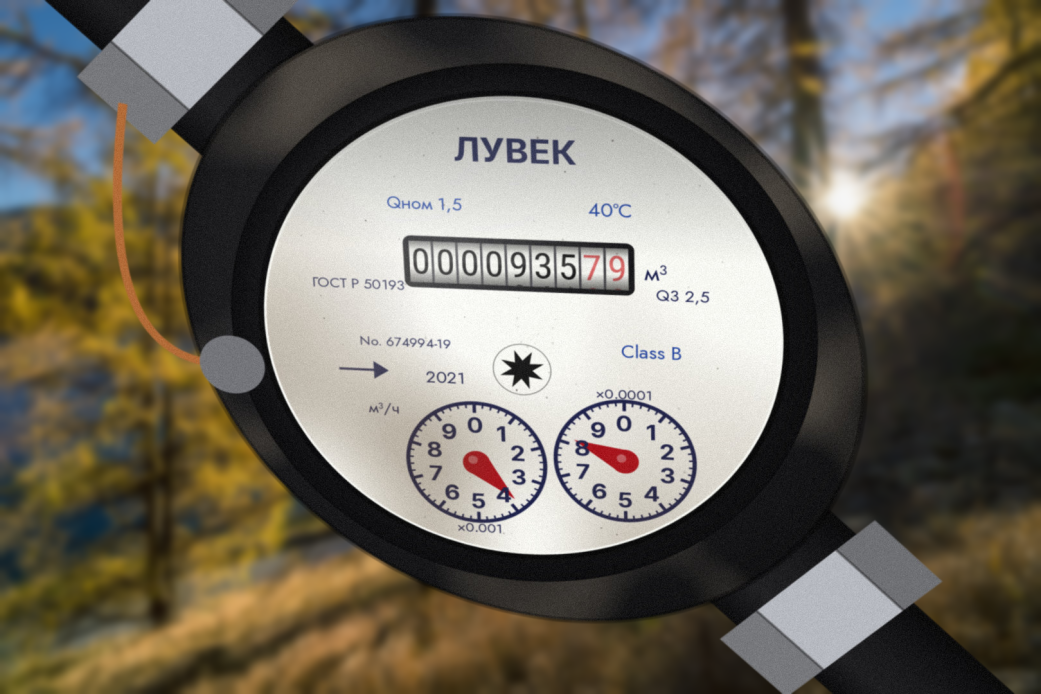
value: 935.7938 (m³)
